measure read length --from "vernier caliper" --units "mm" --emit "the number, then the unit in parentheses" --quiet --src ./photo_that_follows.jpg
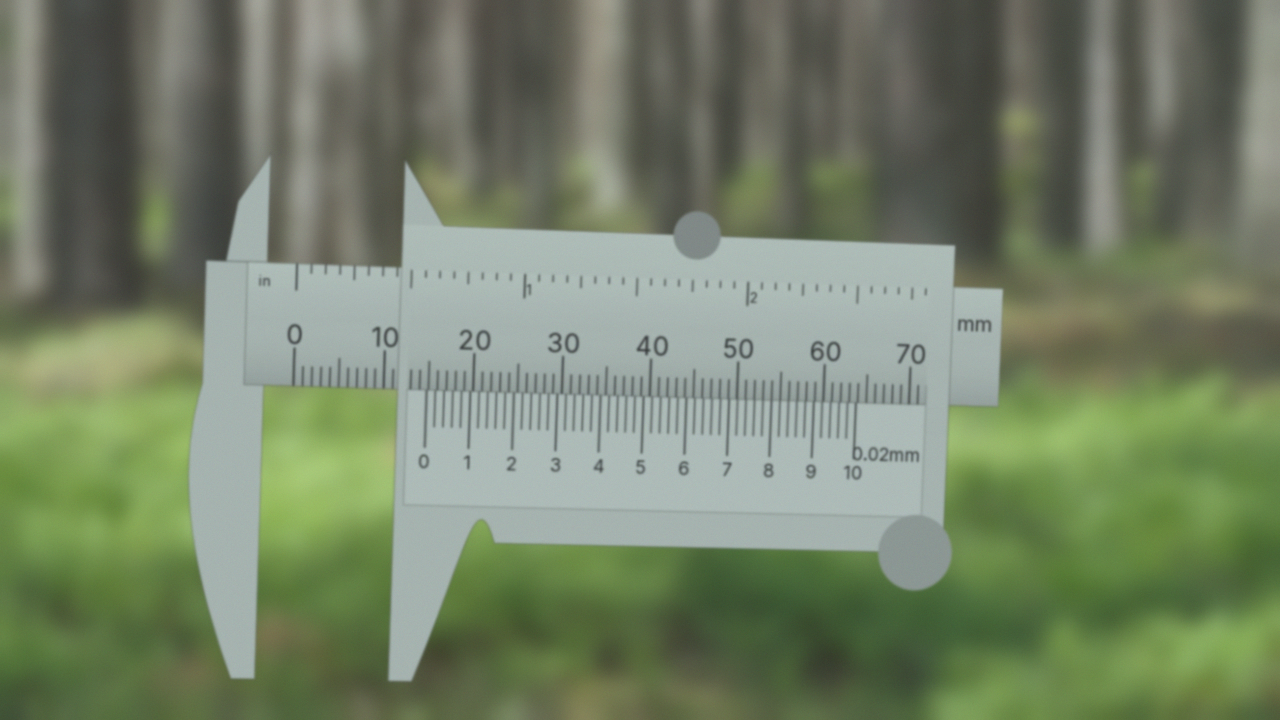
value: 14.8 (mm)
